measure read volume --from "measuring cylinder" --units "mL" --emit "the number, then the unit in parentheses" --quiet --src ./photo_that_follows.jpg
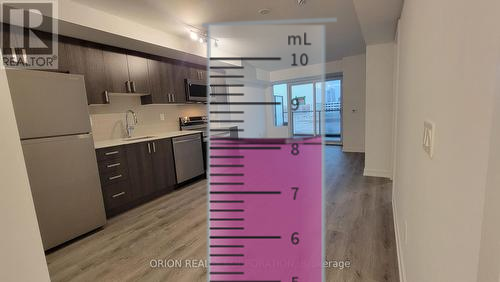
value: 8.1 (mL)
